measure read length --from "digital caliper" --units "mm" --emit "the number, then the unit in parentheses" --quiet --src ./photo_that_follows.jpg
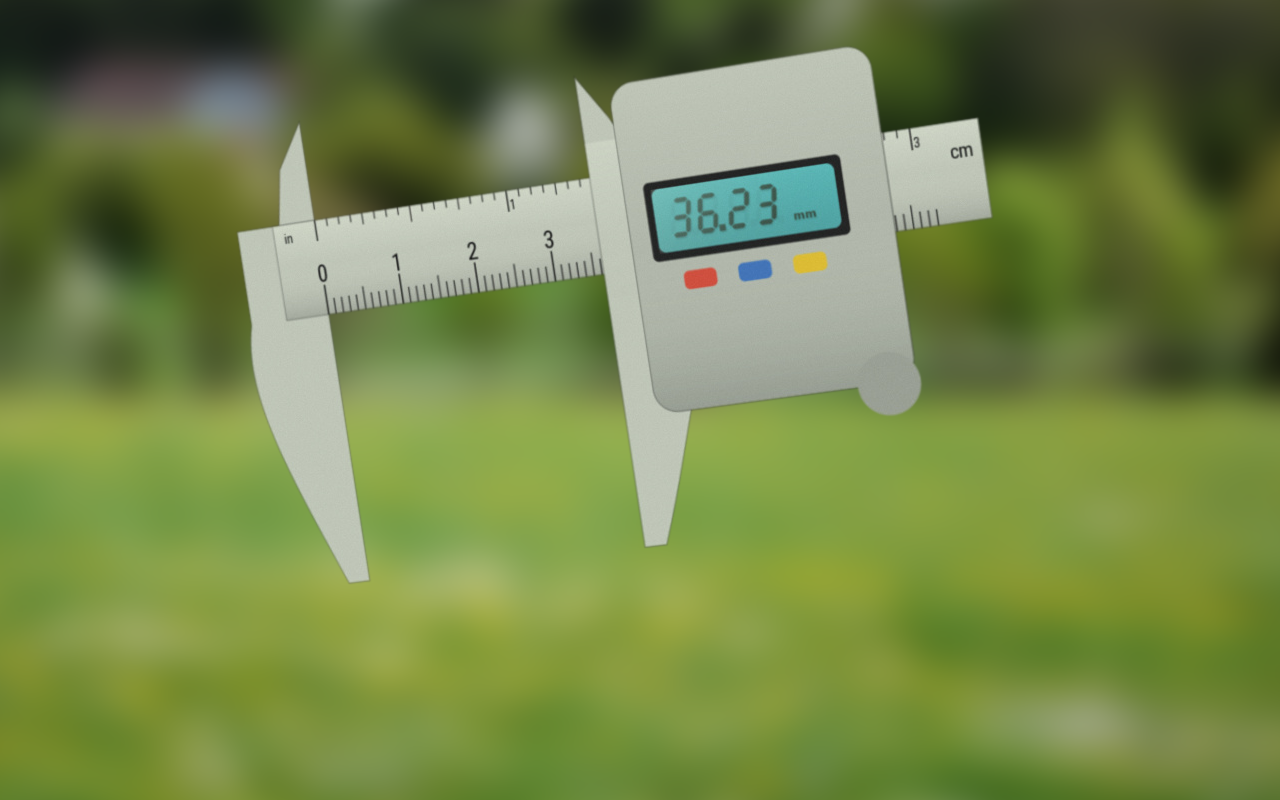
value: 36.23 (mm)
